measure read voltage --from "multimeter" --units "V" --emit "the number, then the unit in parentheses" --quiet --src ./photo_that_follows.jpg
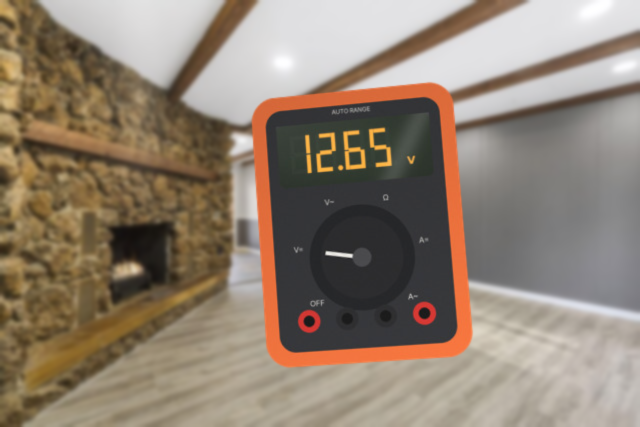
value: 12.65 (V)
